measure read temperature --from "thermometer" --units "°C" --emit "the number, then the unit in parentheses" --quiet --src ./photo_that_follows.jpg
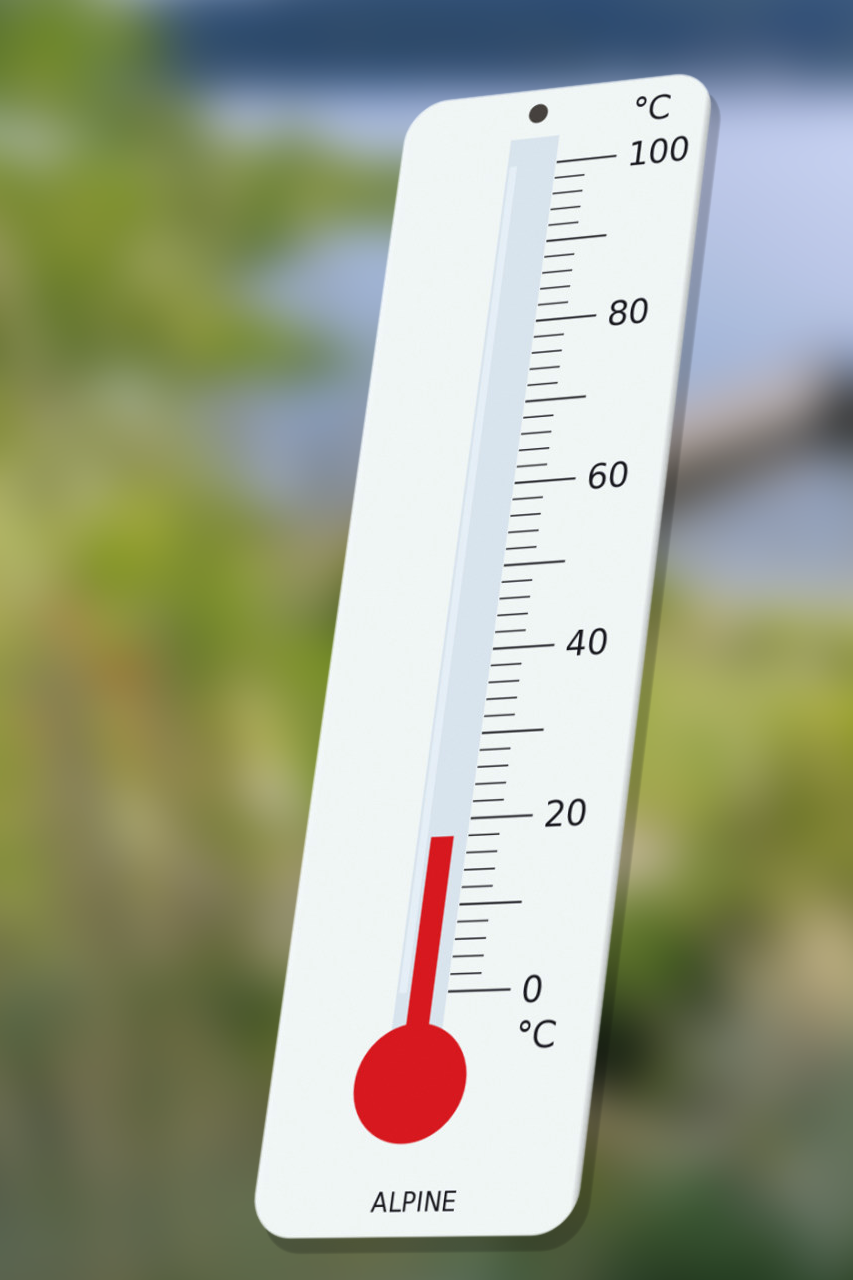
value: 18 (°C)
